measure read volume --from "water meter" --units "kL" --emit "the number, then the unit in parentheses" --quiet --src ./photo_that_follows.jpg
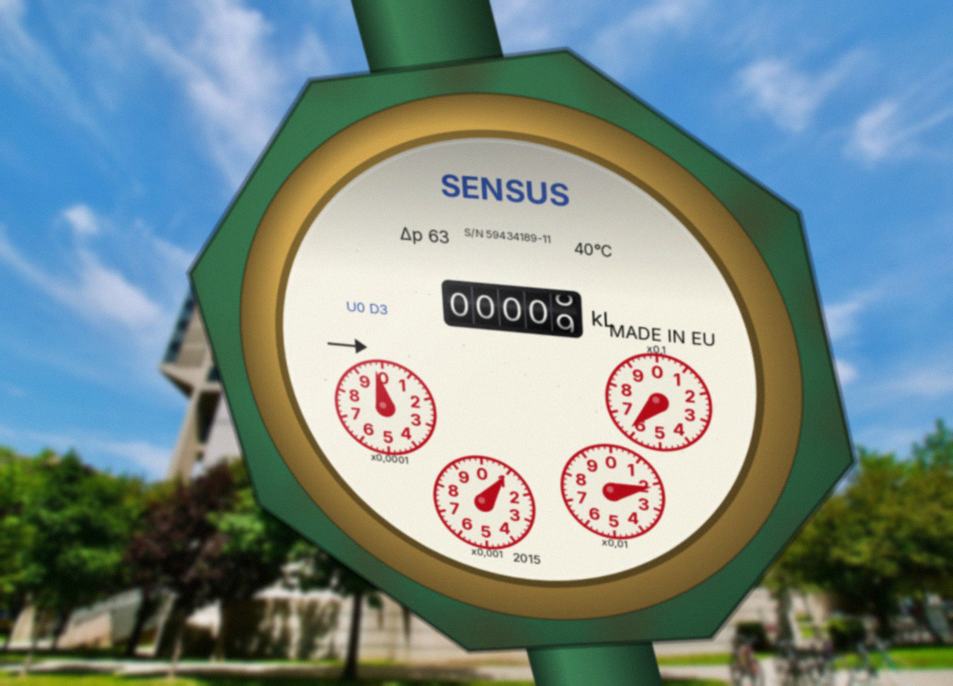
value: 8.6209 (kL)
